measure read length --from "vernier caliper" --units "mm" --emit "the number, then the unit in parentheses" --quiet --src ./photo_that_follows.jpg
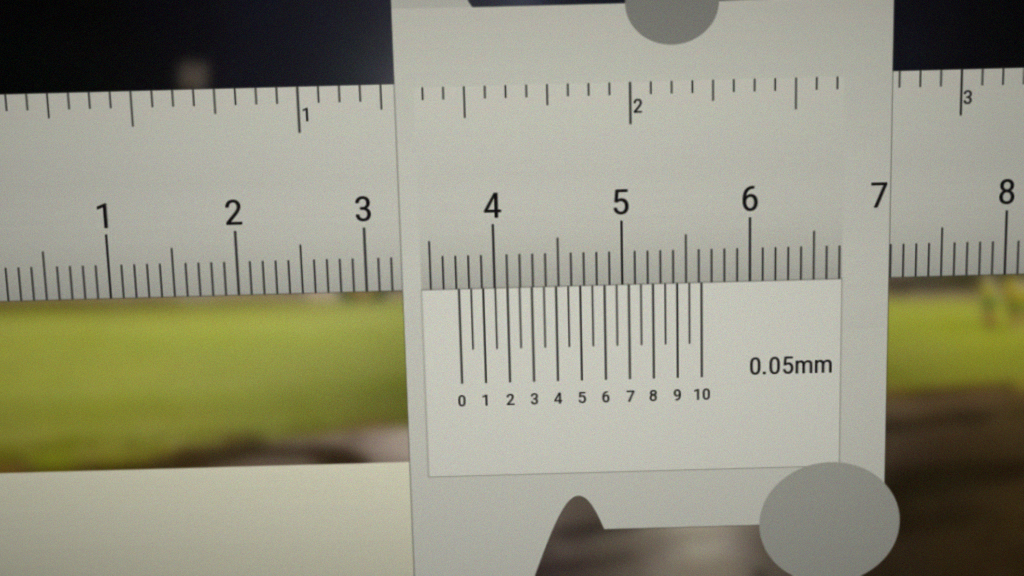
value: 37.2 (mm)
